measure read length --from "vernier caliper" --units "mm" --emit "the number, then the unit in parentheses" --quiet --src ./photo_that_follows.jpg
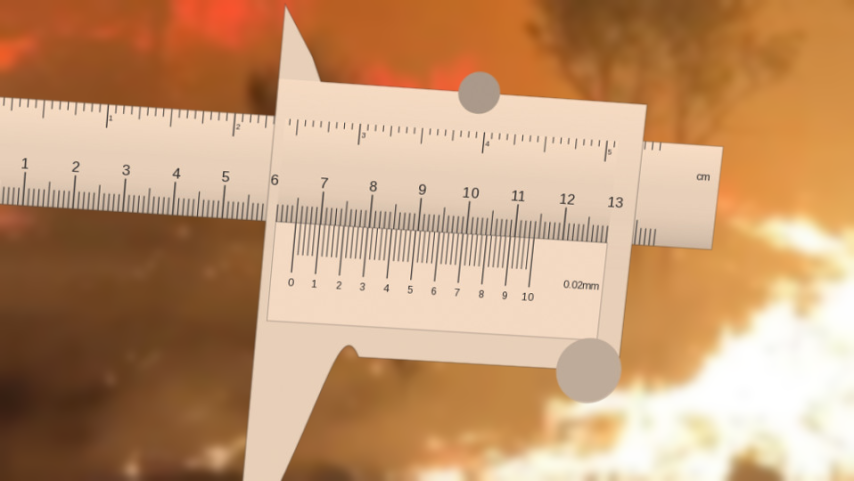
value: 65.0 (mm)
